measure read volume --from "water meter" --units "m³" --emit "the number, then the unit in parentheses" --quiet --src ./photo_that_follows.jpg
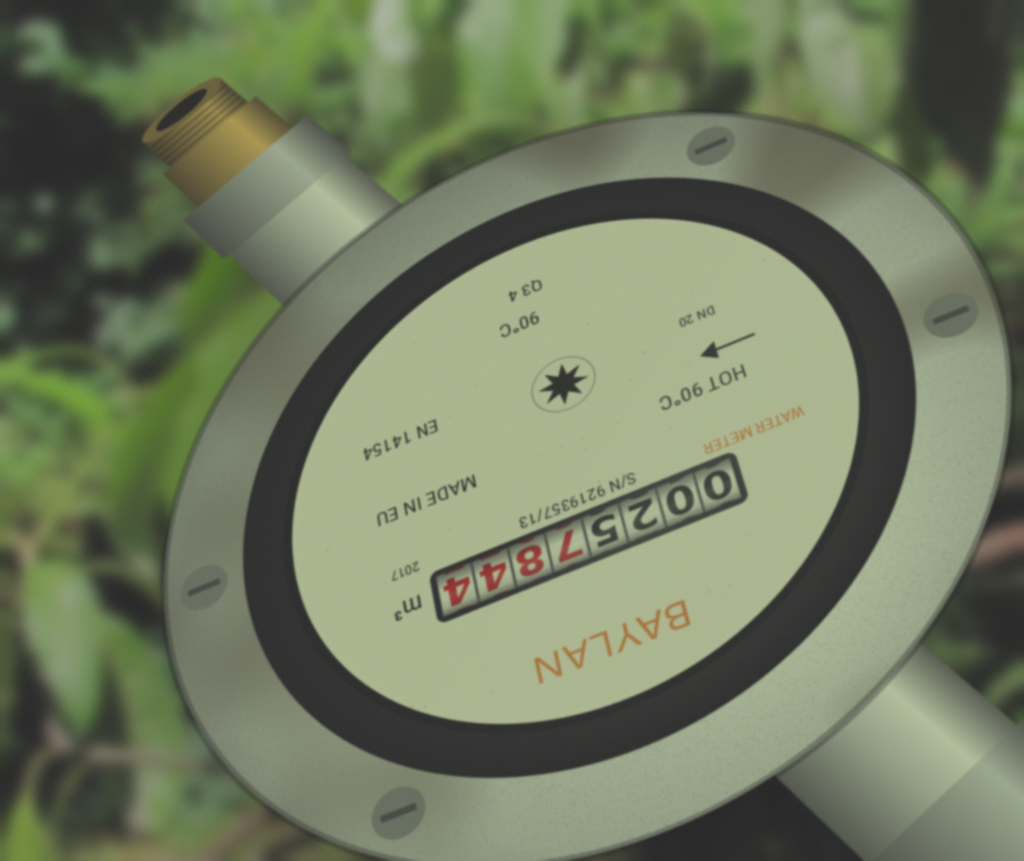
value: 25.7844 (m³)
